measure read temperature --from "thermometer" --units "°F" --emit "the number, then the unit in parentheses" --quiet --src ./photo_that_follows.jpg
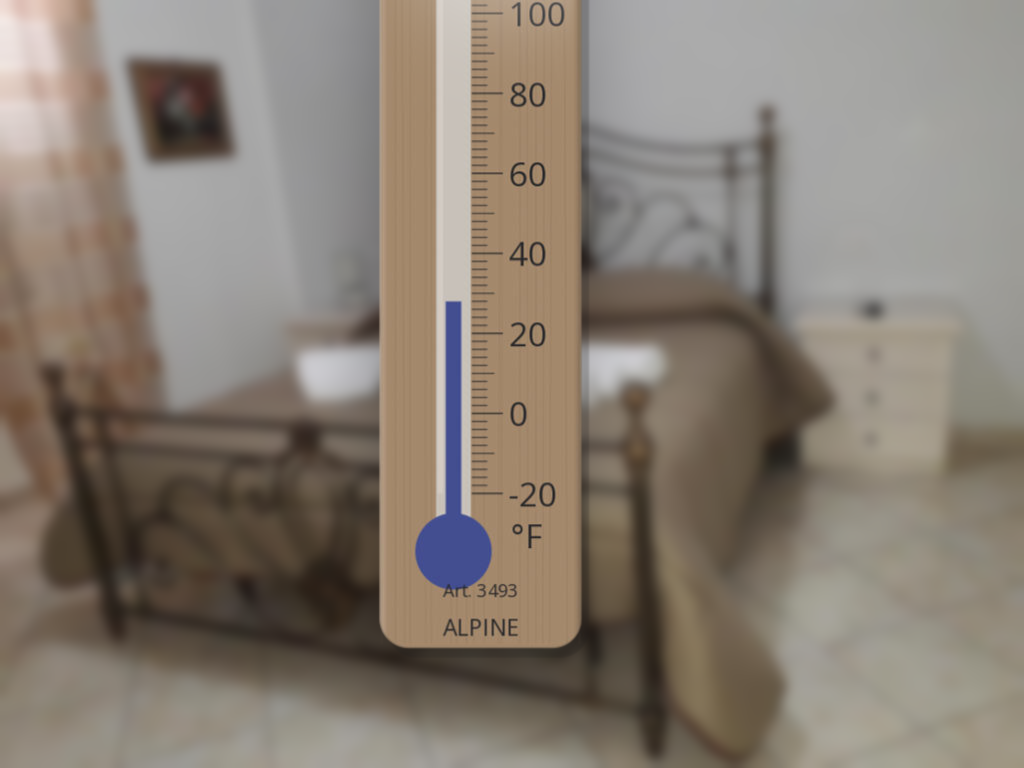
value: 28 (°F)
